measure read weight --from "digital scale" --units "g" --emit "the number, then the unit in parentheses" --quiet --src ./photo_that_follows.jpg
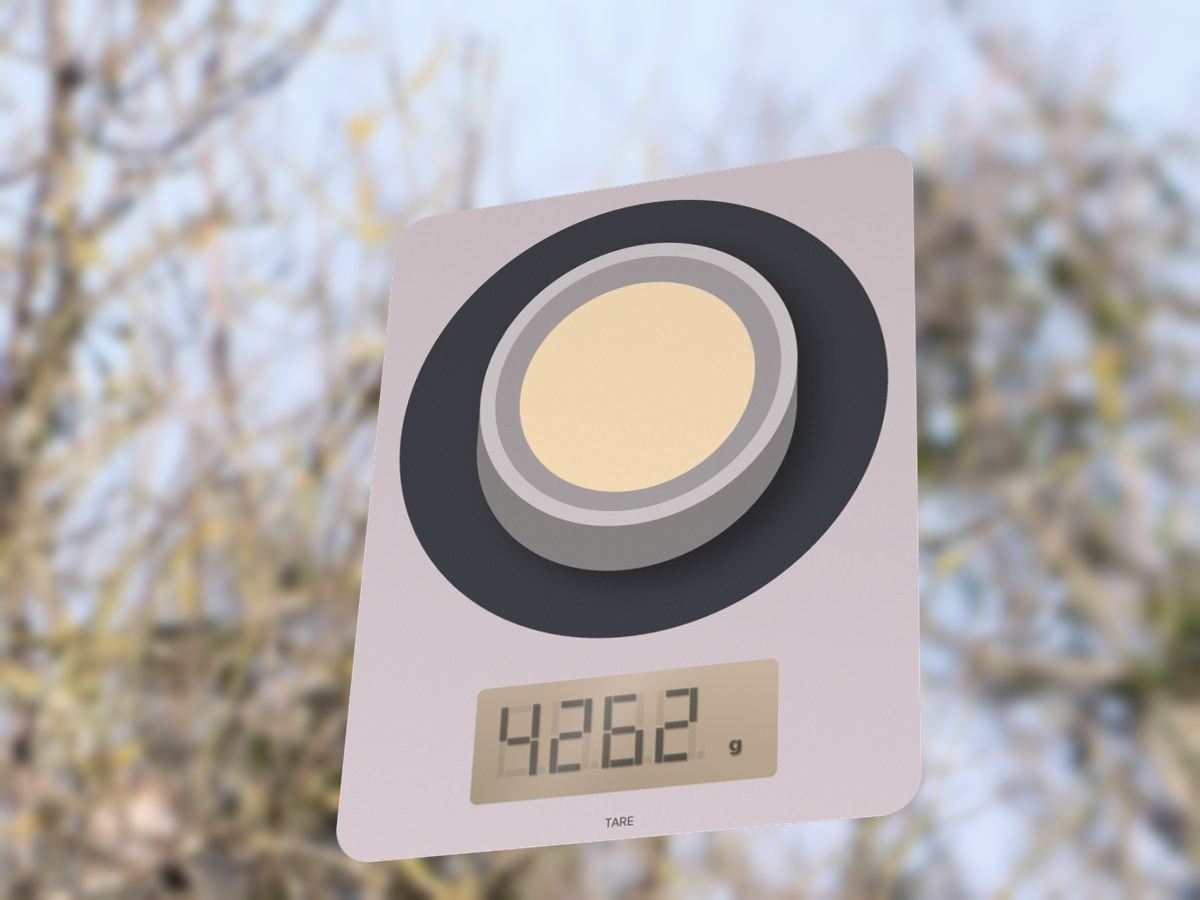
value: 4262 (g)
